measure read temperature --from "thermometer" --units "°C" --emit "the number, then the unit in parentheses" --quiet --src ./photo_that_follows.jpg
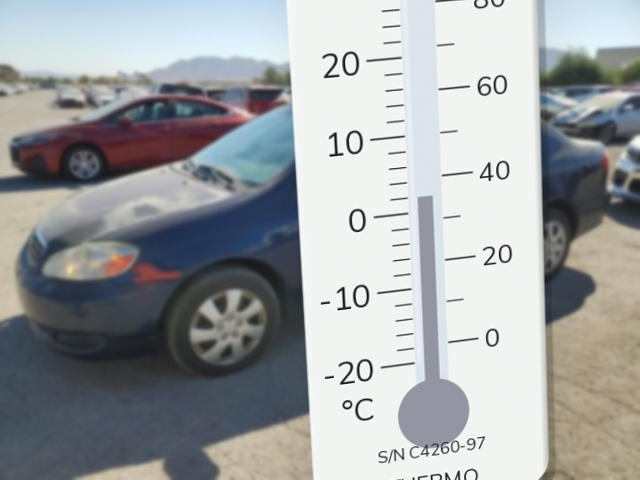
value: 2 (°C)
